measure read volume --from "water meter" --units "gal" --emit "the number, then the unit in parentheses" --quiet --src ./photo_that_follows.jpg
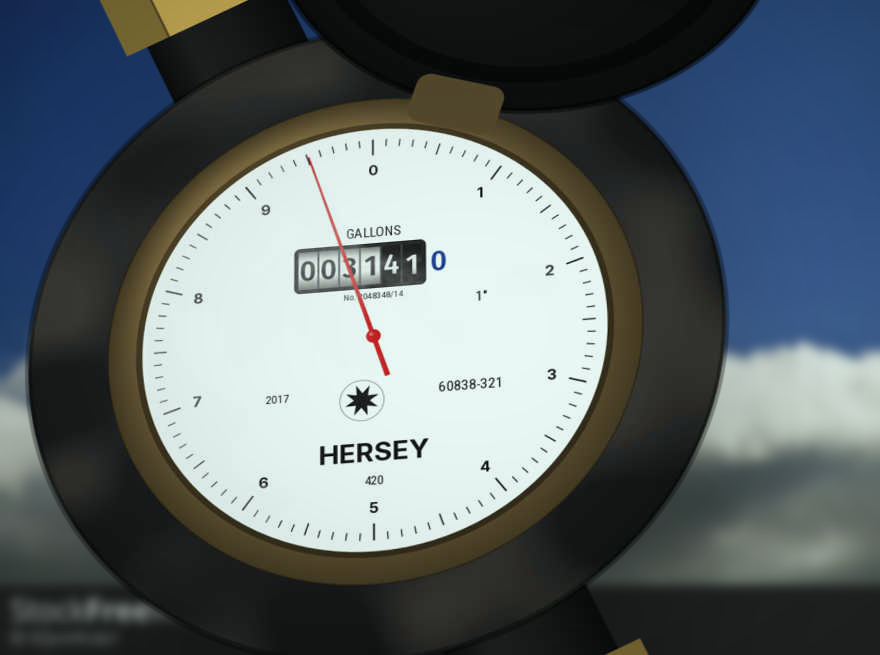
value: 31409.5 (gal)
